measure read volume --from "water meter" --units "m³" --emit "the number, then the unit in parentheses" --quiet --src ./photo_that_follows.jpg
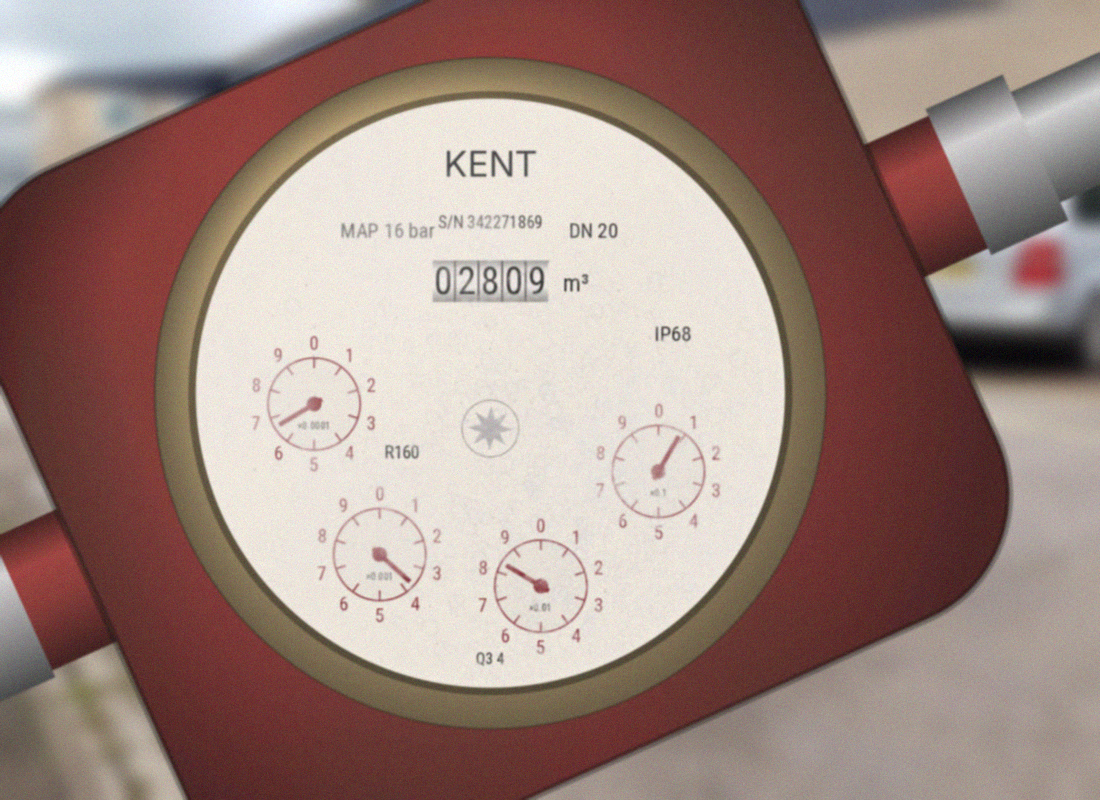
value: 2809.0836 (m³)
